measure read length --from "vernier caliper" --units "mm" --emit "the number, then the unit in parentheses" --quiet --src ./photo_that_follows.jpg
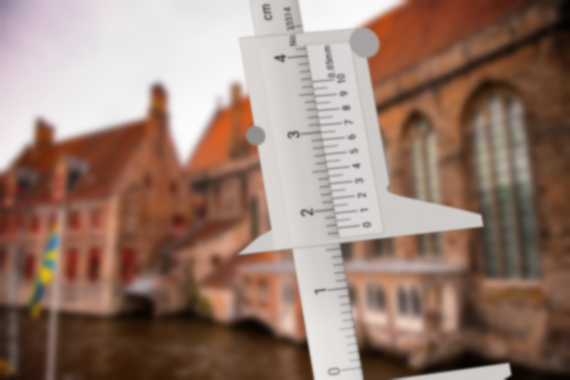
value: 17.6 (mm)
